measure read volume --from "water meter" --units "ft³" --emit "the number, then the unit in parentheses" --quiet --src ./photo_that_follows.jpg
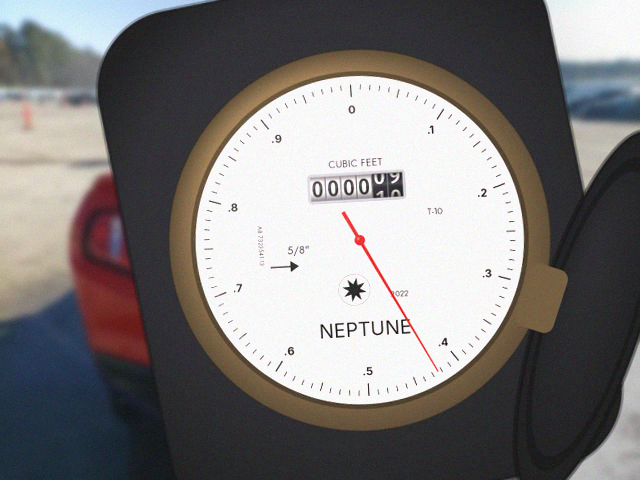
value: 9.42 (ft³)
